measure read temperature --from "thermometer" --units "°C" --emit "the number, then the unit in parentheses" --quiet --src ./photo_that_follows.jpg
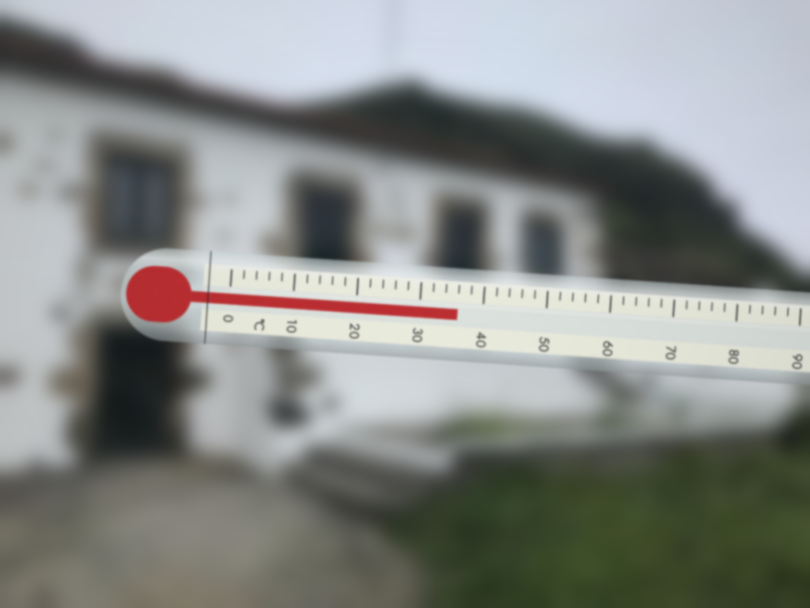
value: 36 (°C)
